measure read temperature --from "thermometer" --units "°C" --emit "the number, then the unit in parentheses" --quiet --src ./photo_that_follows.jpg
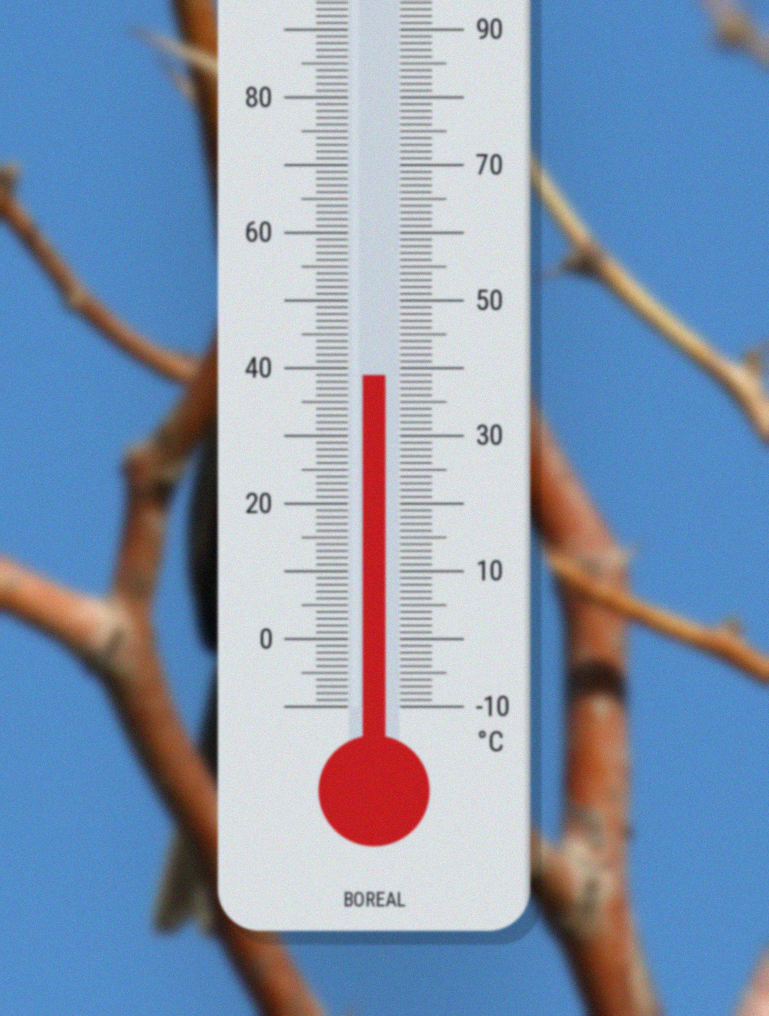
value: 39 (°C)
